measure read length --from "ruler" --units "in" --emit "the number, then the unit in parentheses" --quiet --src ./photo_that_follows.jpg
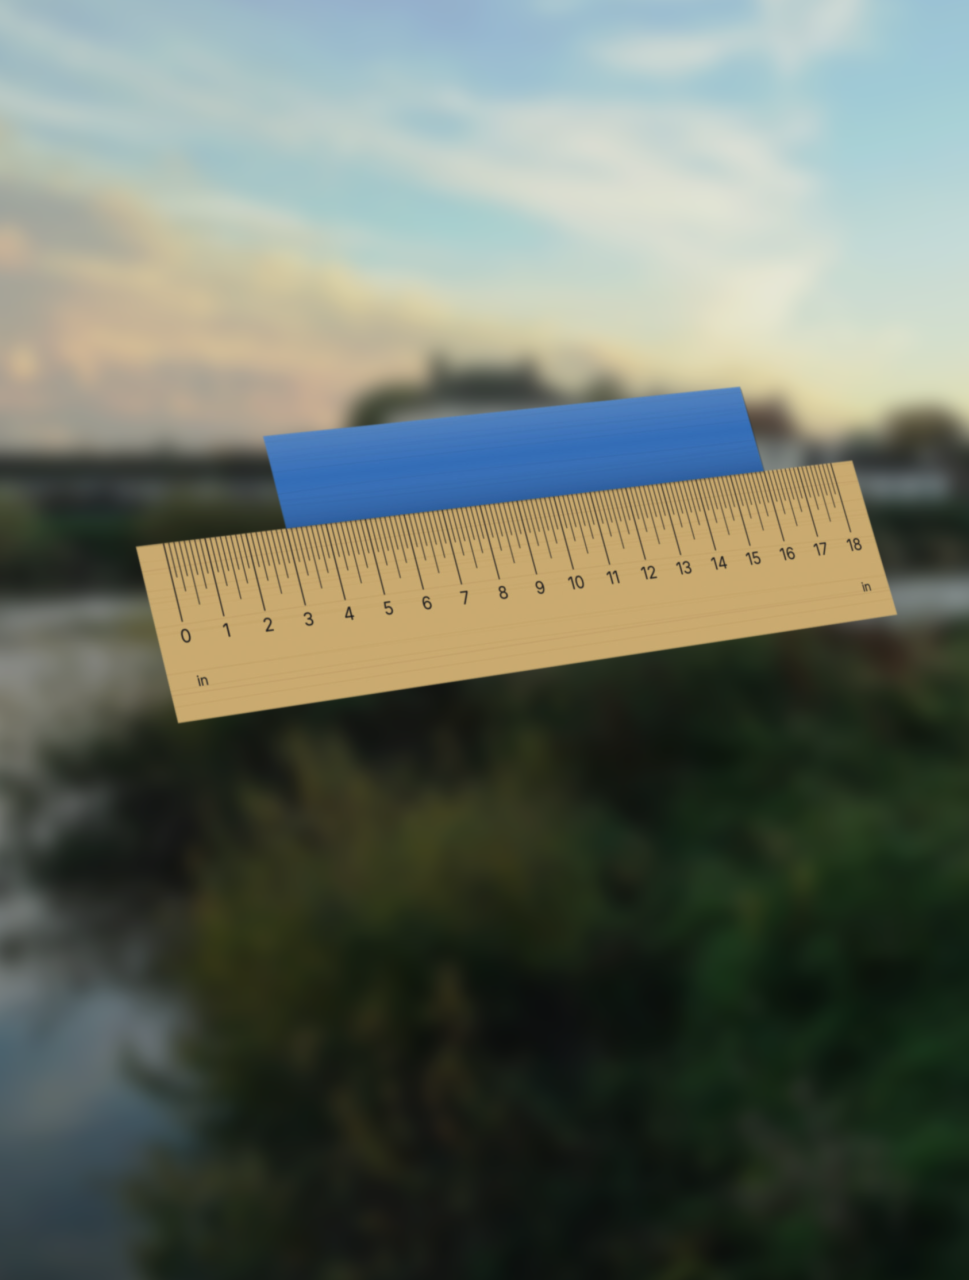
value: 13 (in)
